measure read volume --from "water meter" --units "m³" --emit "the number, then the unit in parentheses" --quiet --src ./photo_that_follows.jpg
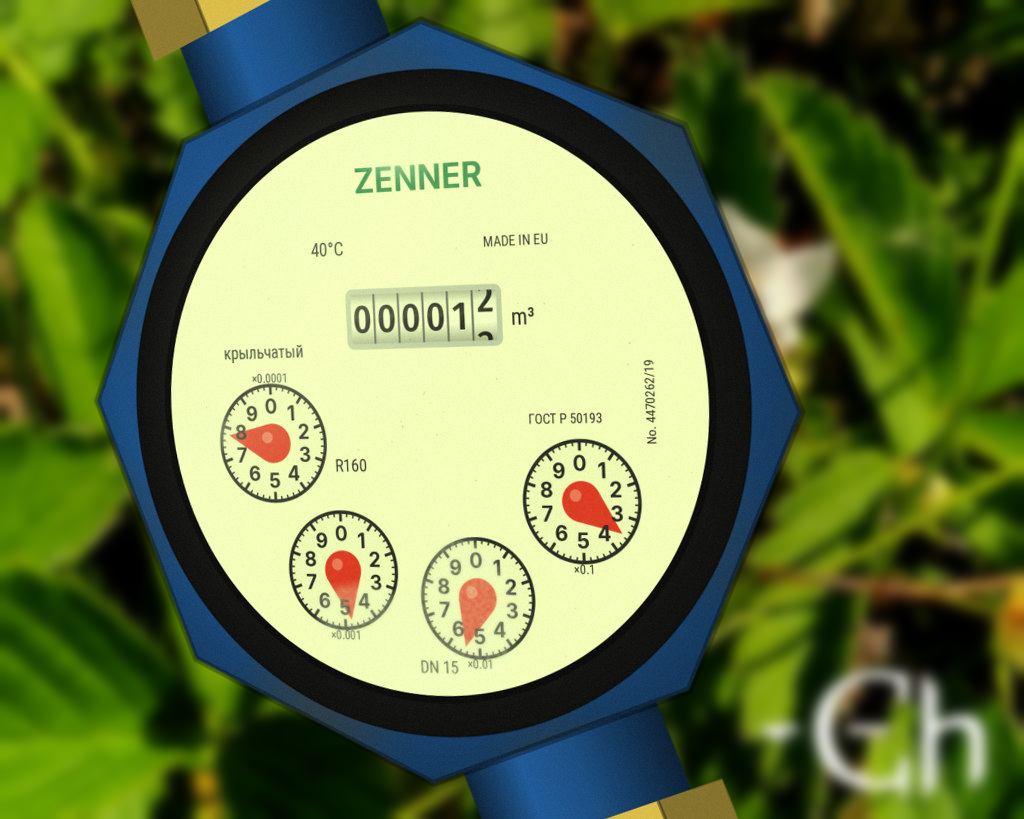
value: 12.3547 (m³)
